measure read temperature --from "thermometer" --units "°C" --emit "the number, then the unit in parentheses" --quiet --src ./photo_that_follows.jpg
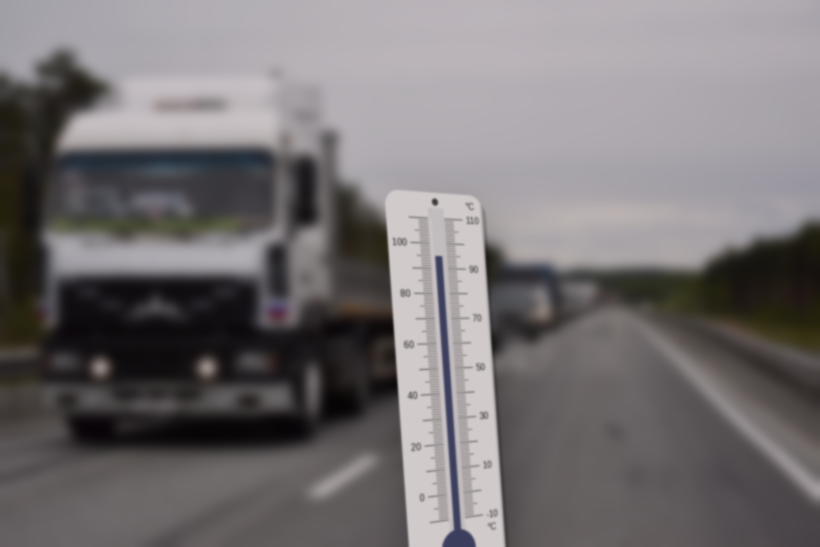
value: 95 (°C)
